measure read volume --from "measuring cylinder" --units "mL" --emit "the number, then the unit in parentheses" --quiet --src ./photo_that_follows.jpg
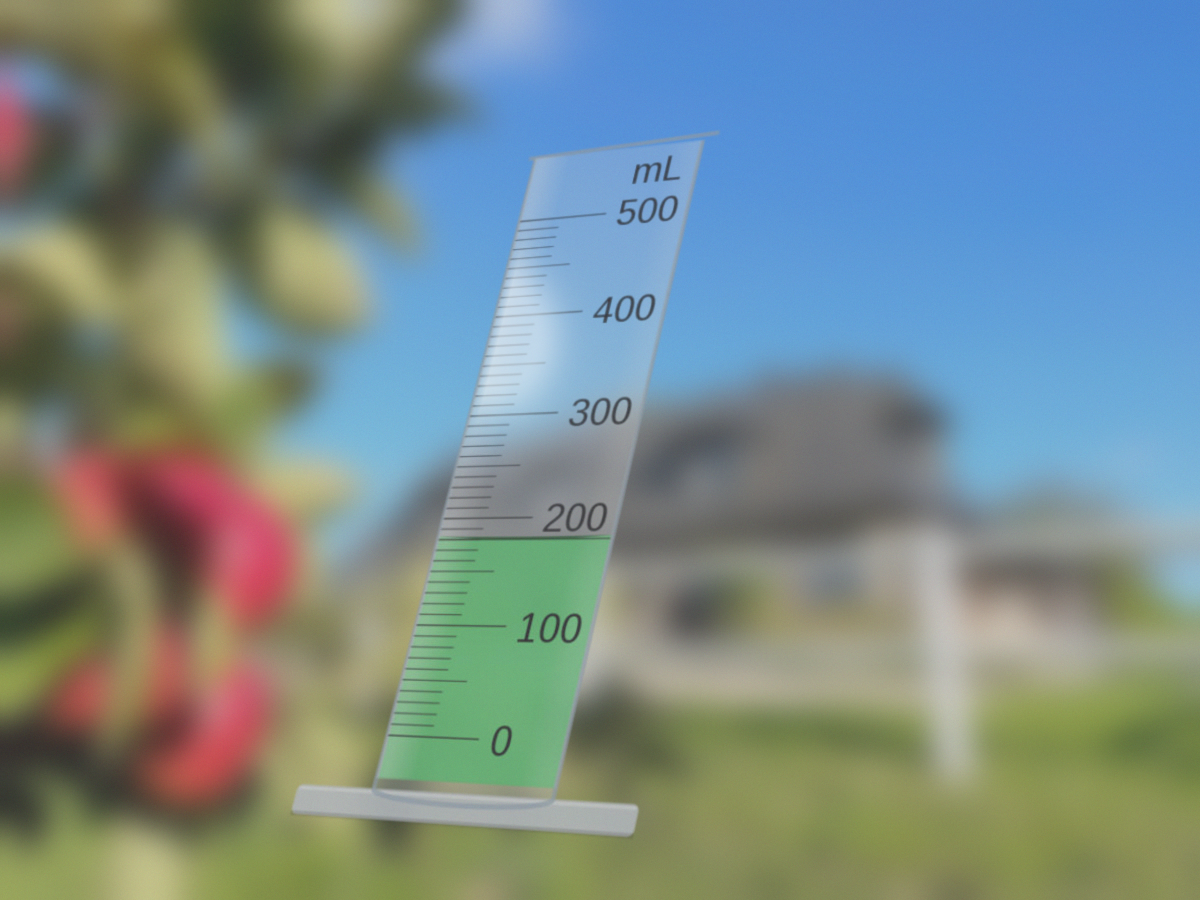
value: 180 (mL)
